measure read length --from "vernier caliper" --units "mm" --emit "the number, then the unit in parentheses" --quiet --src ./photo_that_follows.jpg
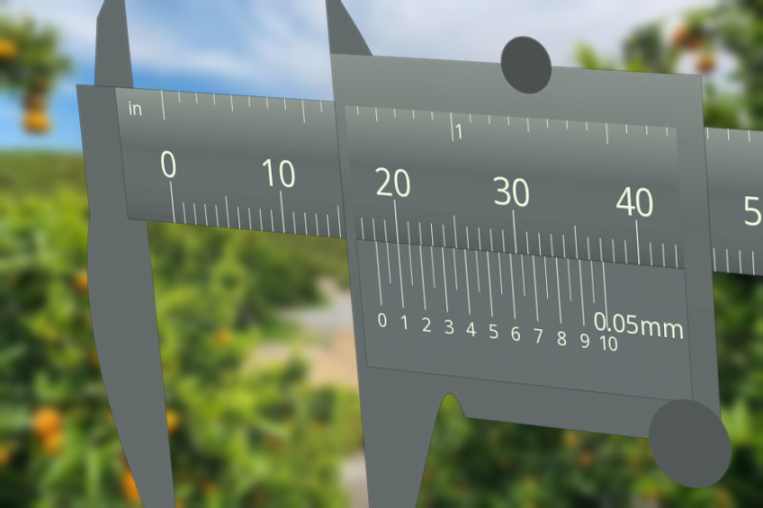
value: 18.1 (mm)
